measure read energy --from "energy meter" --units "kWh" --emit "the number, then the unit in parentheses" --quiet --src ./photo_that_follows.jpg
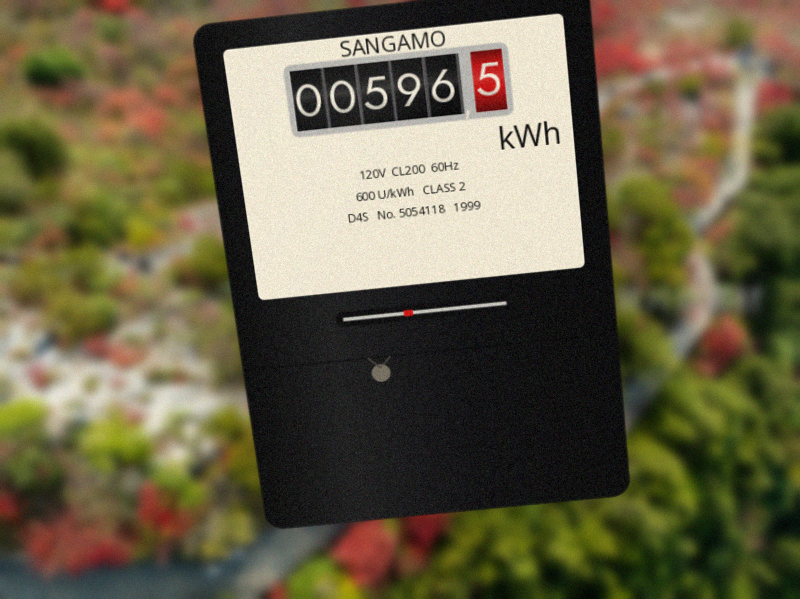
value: 596.5 (kWh)
